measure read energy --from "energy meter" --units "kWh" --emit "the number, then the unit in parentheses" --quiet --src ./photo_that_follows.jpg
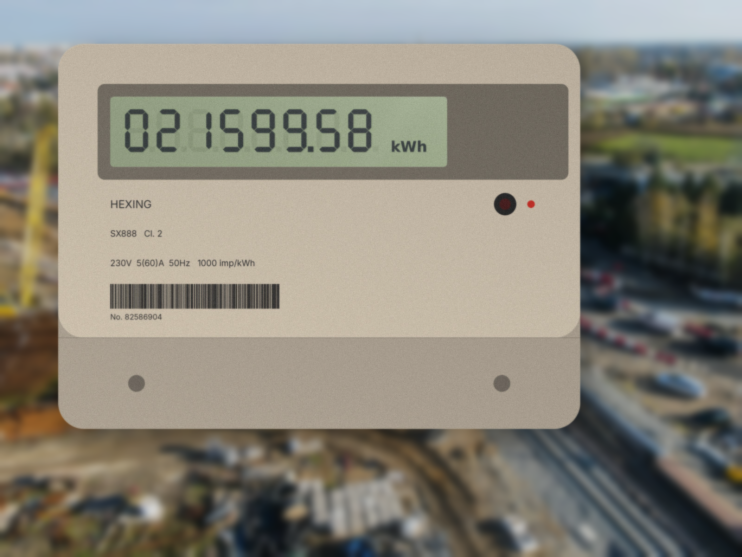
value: 21599.58 (kWh)
